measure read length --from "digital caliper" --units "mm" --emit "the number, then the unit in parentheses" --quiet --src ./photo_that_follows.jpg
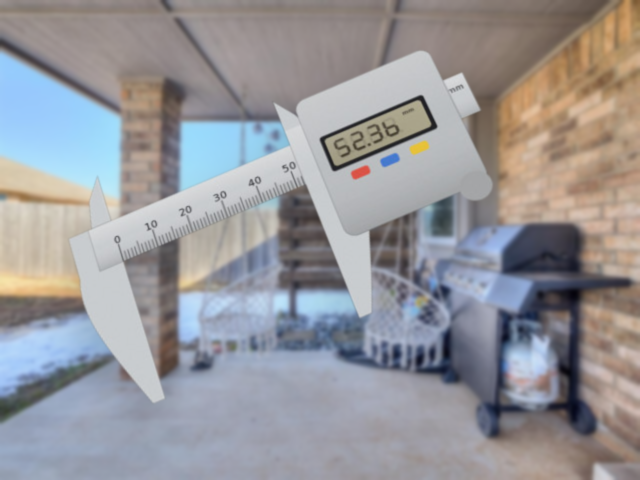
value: 52.36 (mm)
